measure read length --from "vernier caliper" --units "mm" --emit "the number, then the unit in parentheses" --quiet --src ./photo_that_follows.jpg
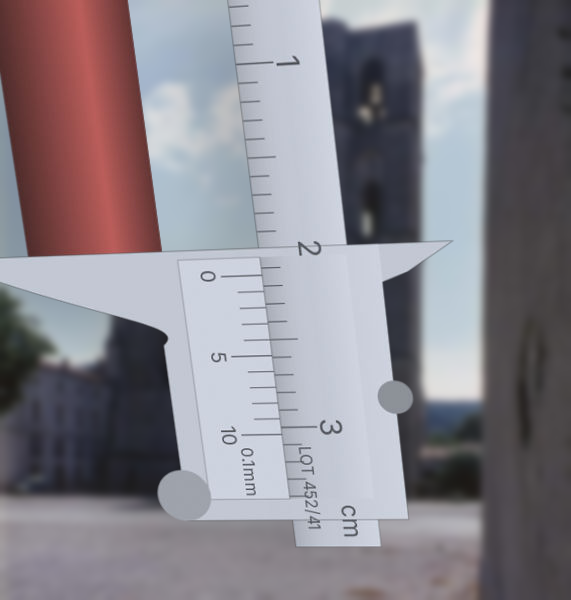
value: 21.4 (mm)
